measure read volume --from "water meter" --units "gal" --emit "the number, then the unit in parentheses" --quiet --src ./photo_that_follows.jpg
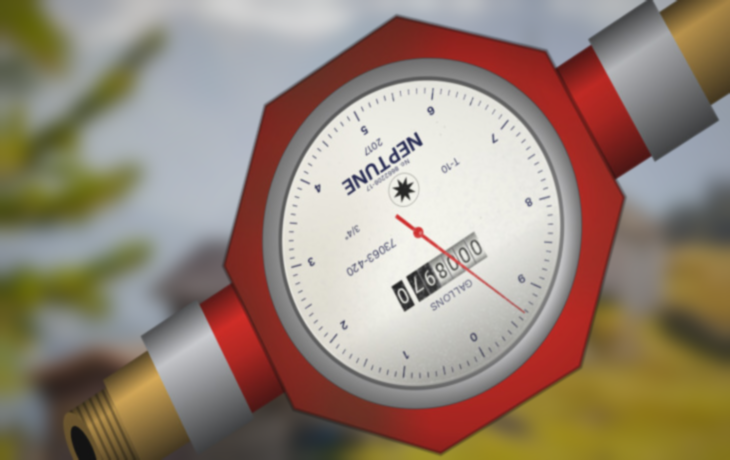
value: 8969.3 (gal)
